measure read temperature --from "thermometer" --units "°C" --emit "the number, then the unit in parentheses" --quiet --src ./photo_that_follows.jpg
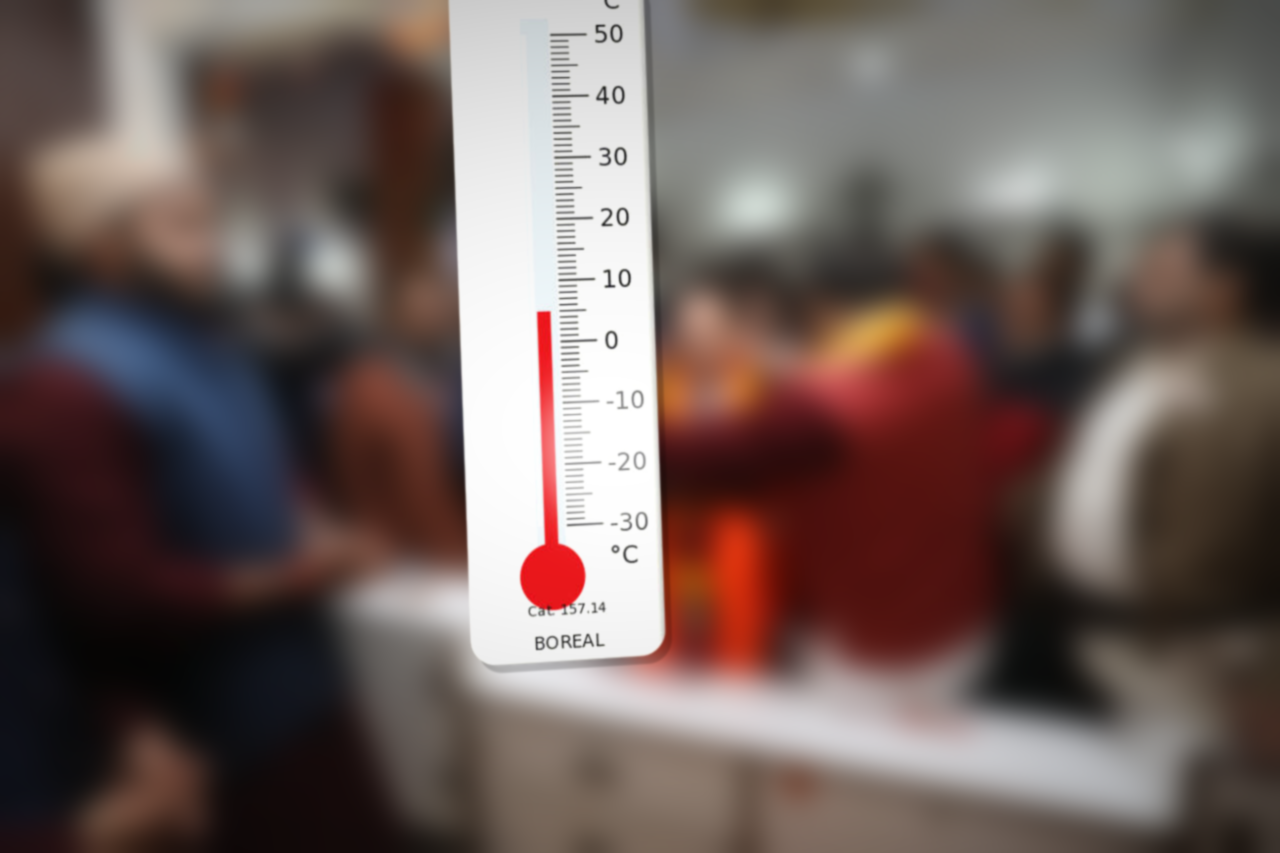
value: 5 (°C)
